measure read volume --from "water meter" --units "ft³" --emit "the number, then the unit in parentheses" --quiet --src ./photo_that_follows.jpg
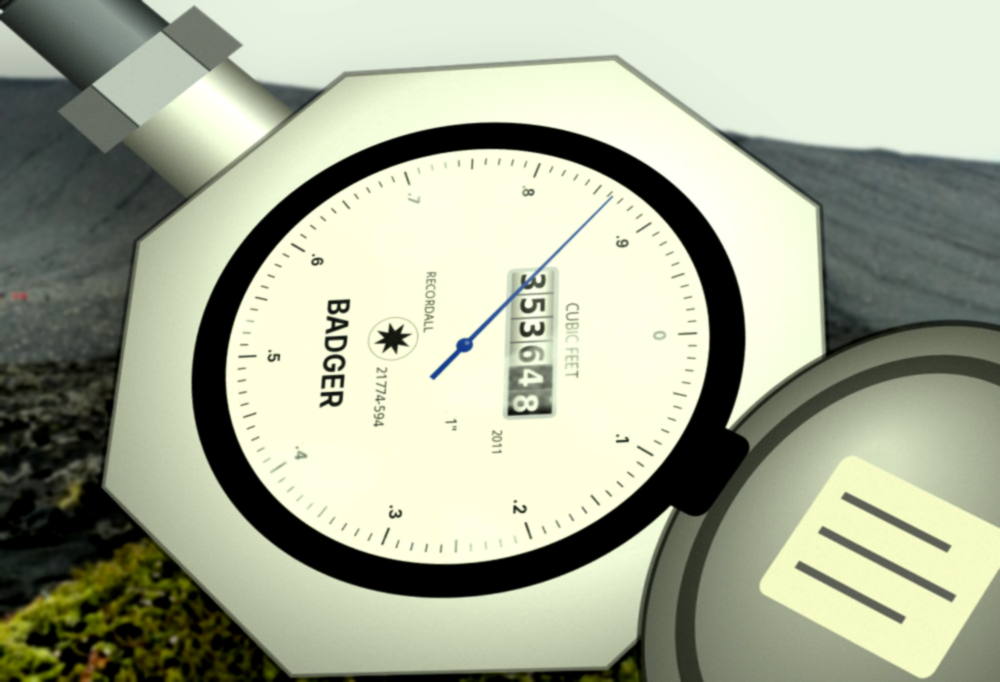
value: 353647.86 (ft³)
